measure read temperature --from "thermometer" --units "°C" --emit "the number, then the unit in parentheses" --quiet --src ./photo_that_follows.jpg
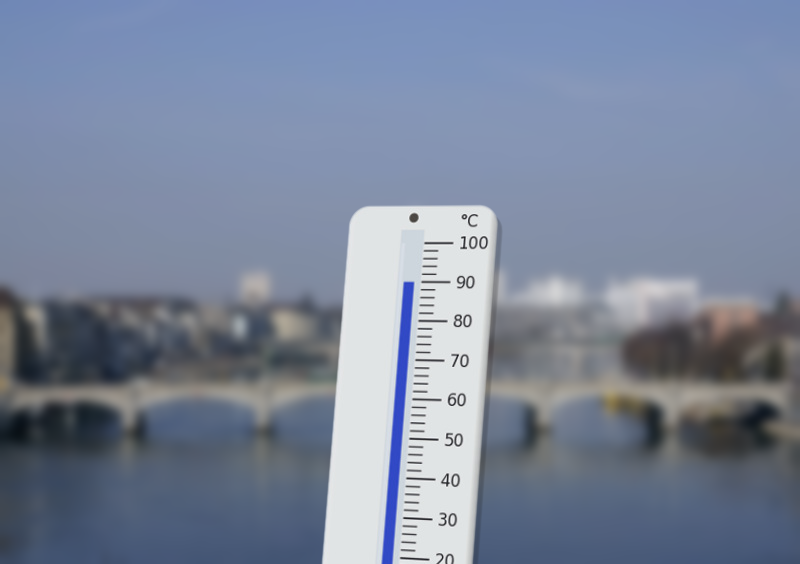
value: 90 (°C)
